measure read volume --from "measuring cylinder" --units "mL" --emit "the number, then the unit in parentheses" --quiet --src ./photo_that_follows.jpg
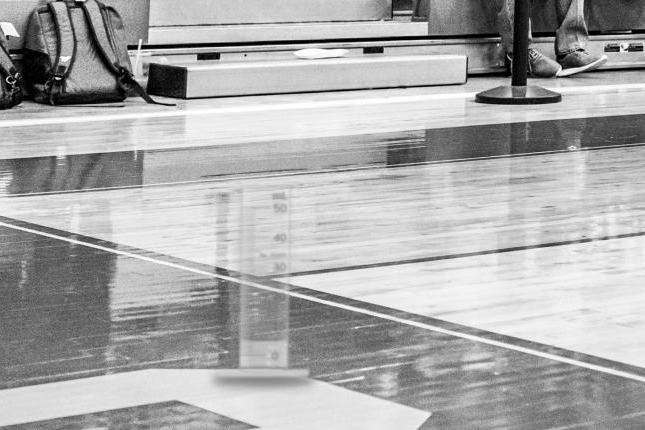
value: 5 (mL)
